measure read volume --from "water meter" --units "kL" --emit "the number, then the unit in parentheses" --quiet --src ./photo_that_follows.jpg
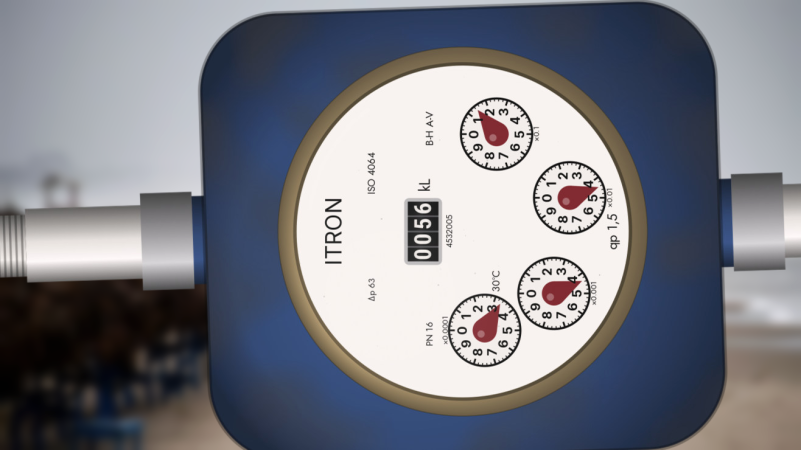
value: 56.1443 (kL)
